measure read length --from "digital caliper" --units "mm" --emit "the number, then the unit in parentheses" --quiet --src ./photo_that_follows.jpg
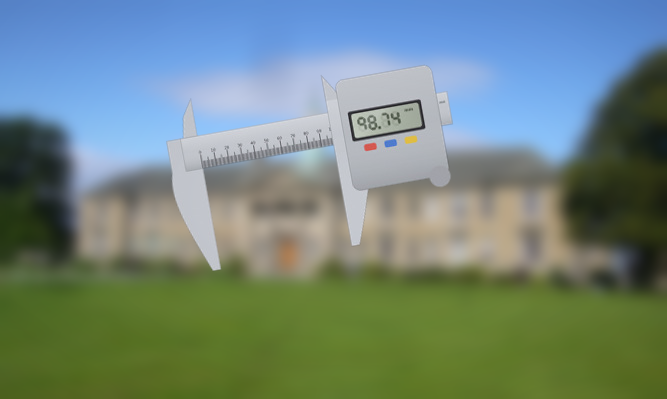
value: 98.74 (mm)
